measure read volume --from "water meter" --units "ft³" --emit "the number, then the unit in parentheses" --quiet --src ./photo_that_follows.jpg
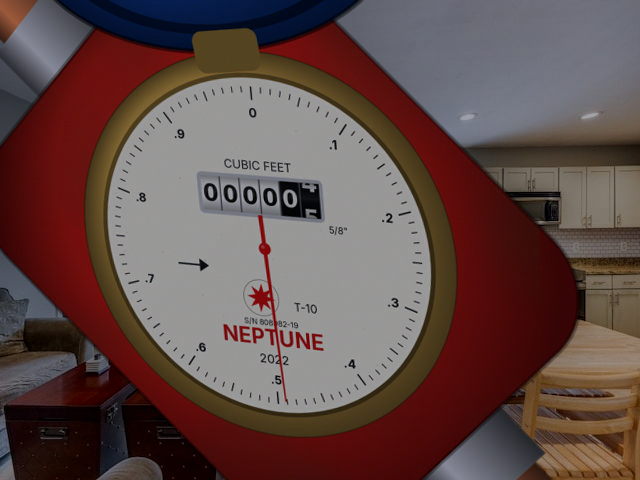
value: 4.49 (ft³)
